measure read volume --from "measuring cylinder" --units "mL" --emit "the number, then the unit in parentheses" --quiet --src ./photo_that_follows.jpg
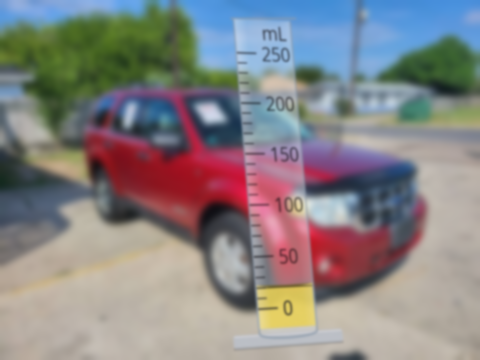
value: 20 (mL)
